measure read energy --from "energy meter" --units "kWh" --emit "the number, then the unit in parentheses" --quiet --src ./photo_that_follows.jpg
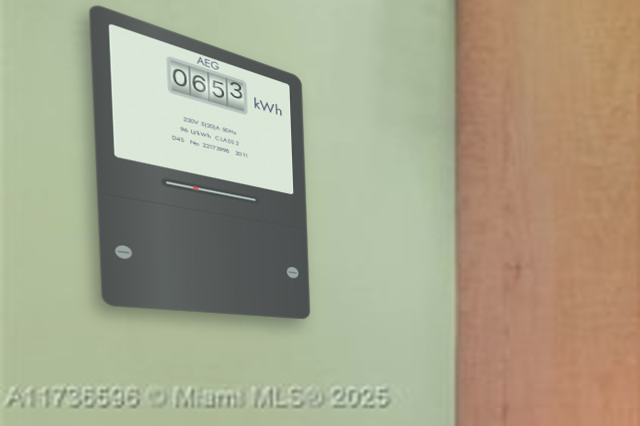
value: 653 (kWh)
